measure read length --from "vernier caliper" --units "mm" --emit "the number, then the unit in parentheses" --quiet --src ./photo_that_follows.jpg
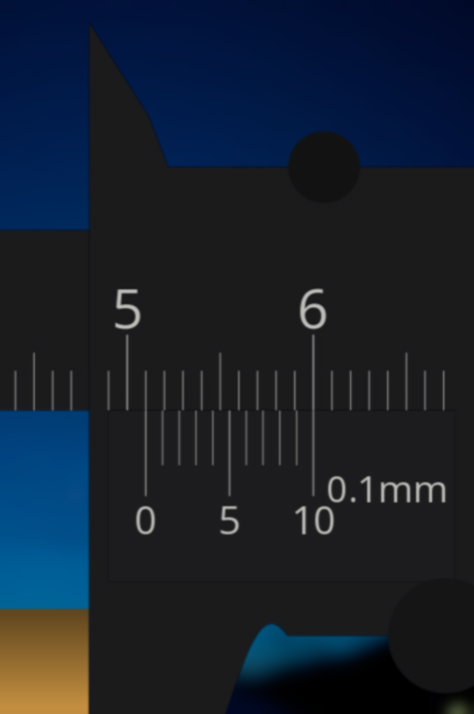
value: 51.0 (mm)
